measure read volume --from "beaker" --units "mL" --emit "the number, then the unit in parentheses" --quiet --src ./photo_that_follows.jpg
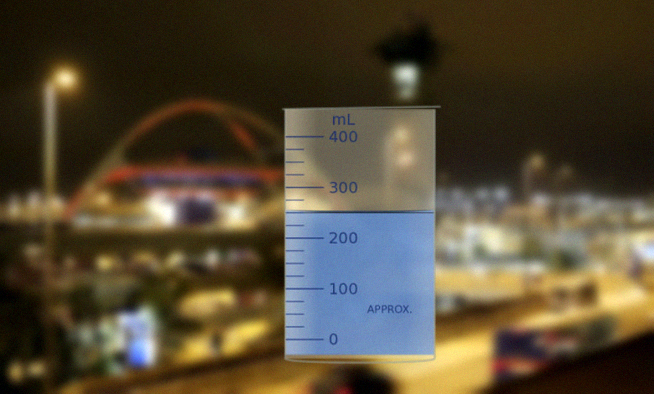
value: 250 (mL)
